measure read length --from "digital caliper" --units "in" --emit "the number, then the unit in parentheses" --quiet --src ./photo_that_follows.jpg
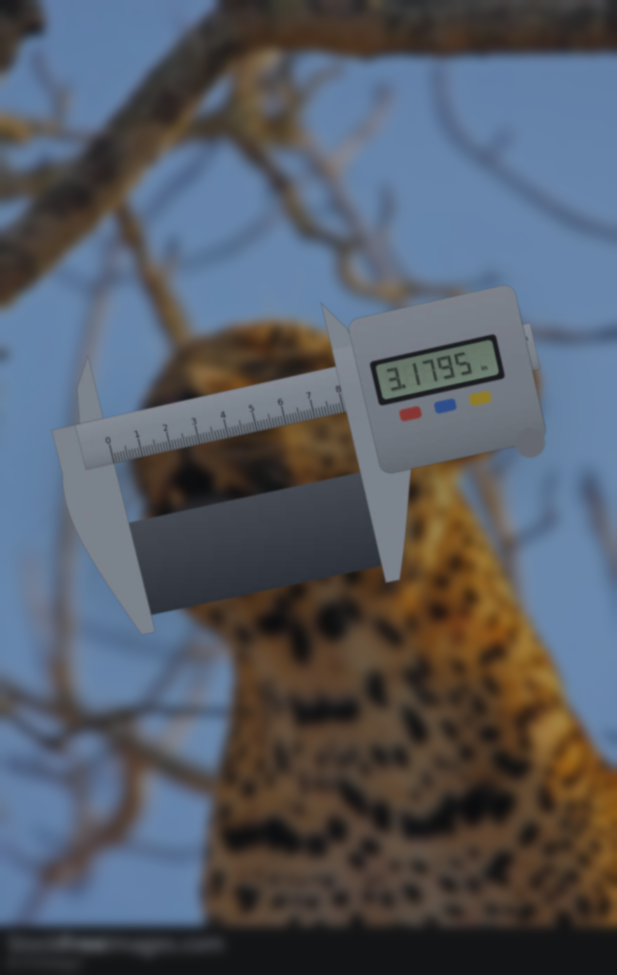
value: 3.1795 (in)
